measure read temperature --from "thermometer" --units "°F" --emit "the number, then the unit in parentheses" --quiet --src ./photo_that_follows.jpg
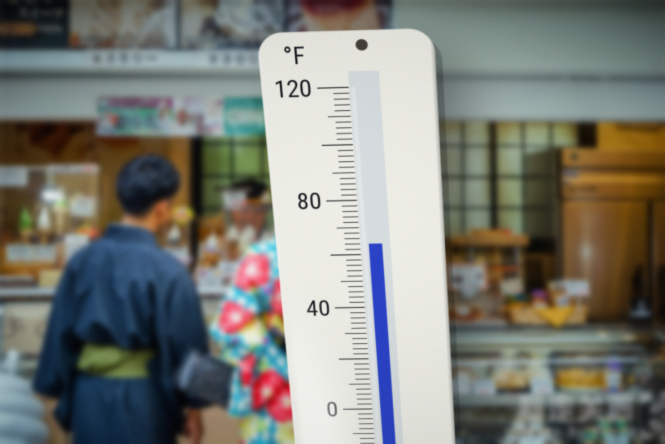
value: 64 (°F)
